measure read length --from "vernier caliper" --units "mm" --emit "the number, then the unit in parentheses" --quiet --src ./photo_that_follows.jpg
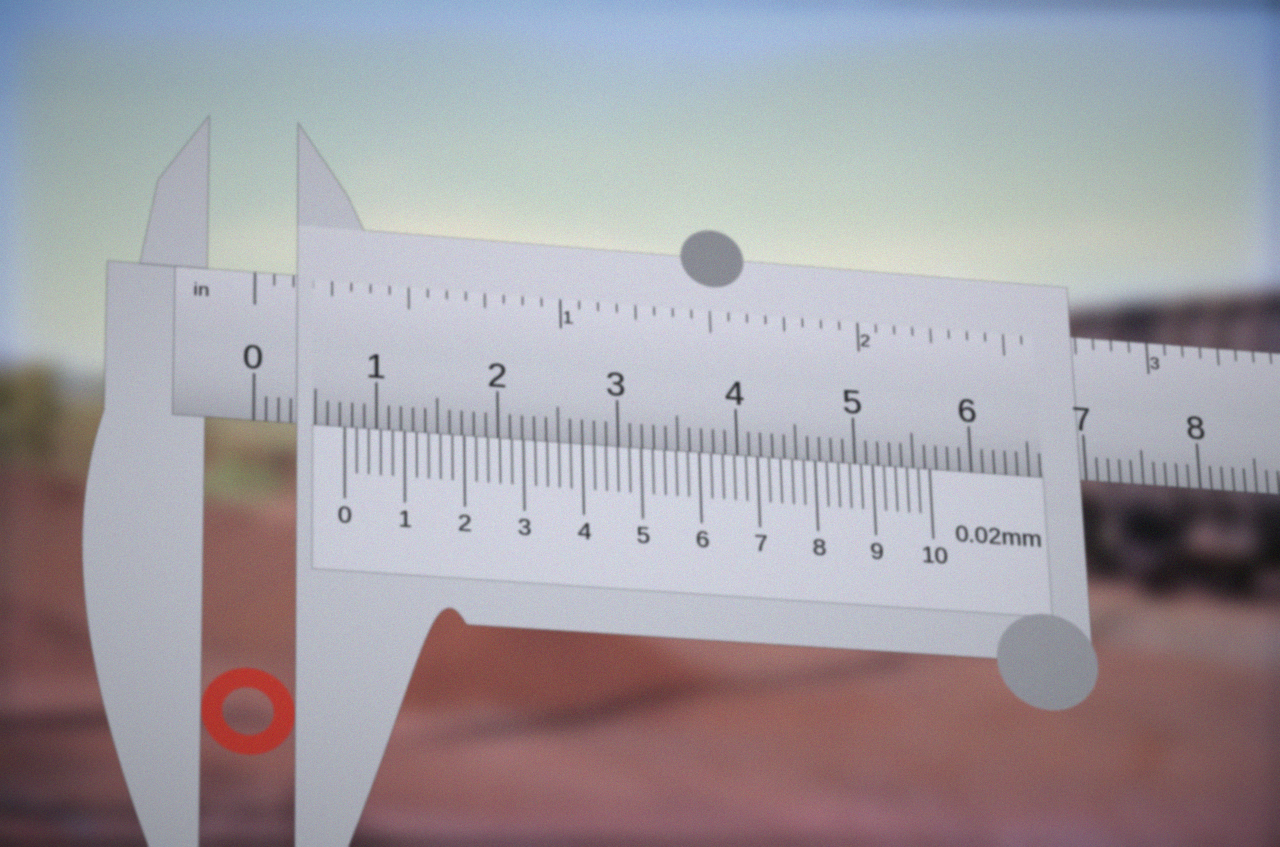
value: 7.4 (mm)
